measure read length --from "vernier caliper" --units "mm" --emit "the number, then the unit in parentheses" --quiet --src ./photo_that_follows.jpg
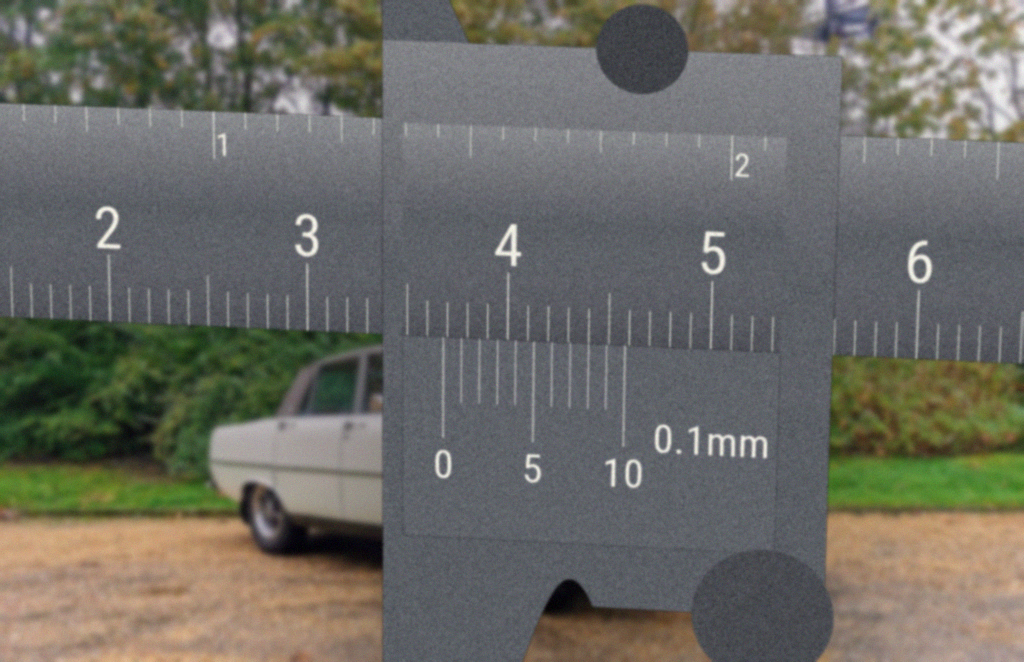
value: 36.8 (mm)
